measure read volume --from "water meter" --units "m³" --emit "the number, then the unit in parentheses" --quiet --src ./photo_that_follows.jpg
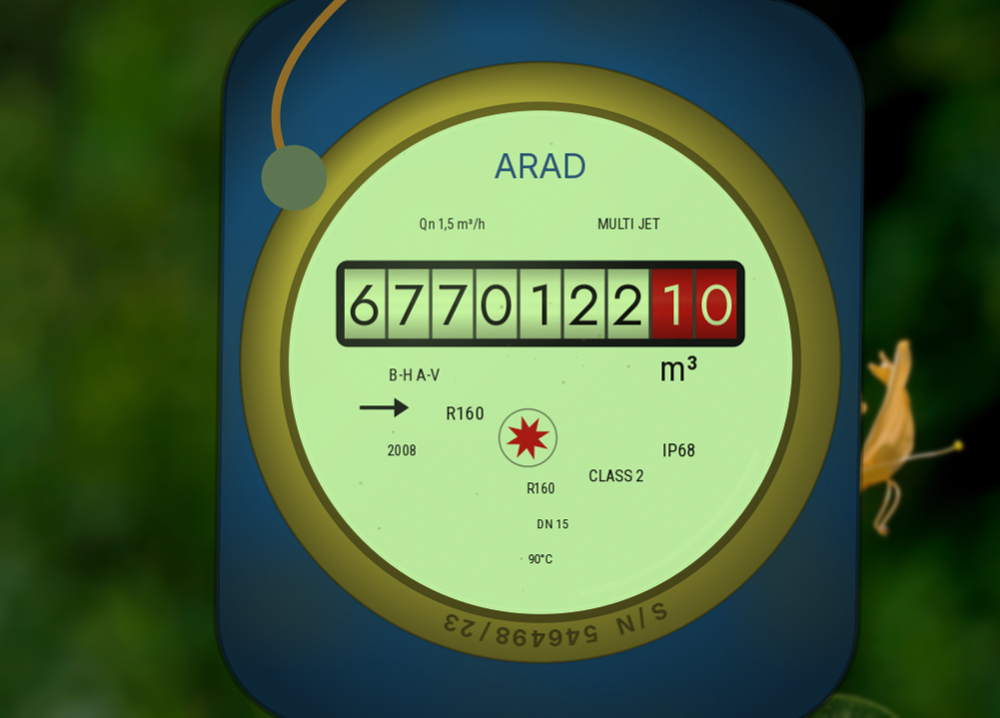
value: 6770122.10 (m³)
